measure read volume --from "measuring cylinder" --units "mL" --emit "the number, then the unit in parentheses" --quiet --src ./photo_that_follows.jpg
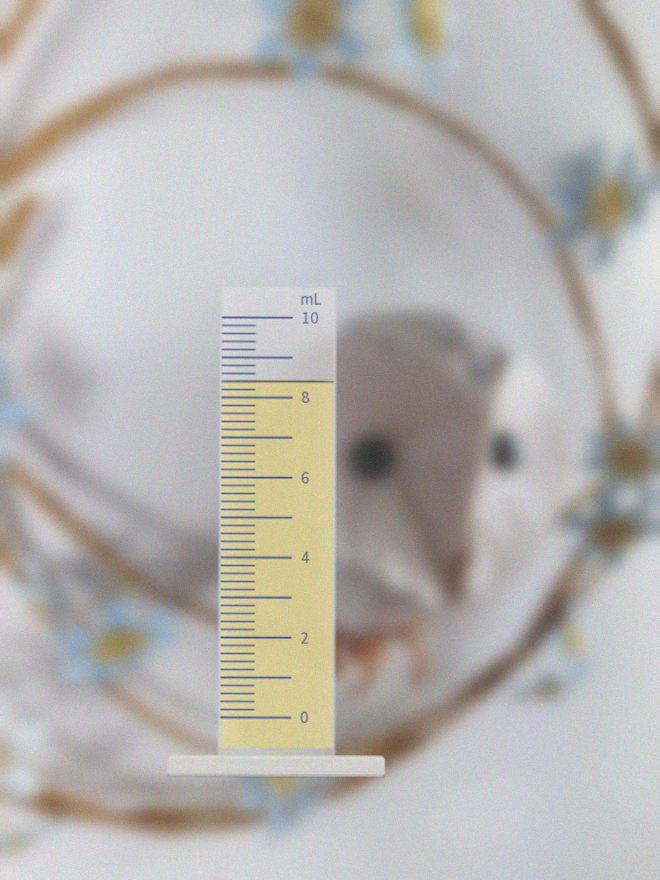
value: 8.4 (mL)
